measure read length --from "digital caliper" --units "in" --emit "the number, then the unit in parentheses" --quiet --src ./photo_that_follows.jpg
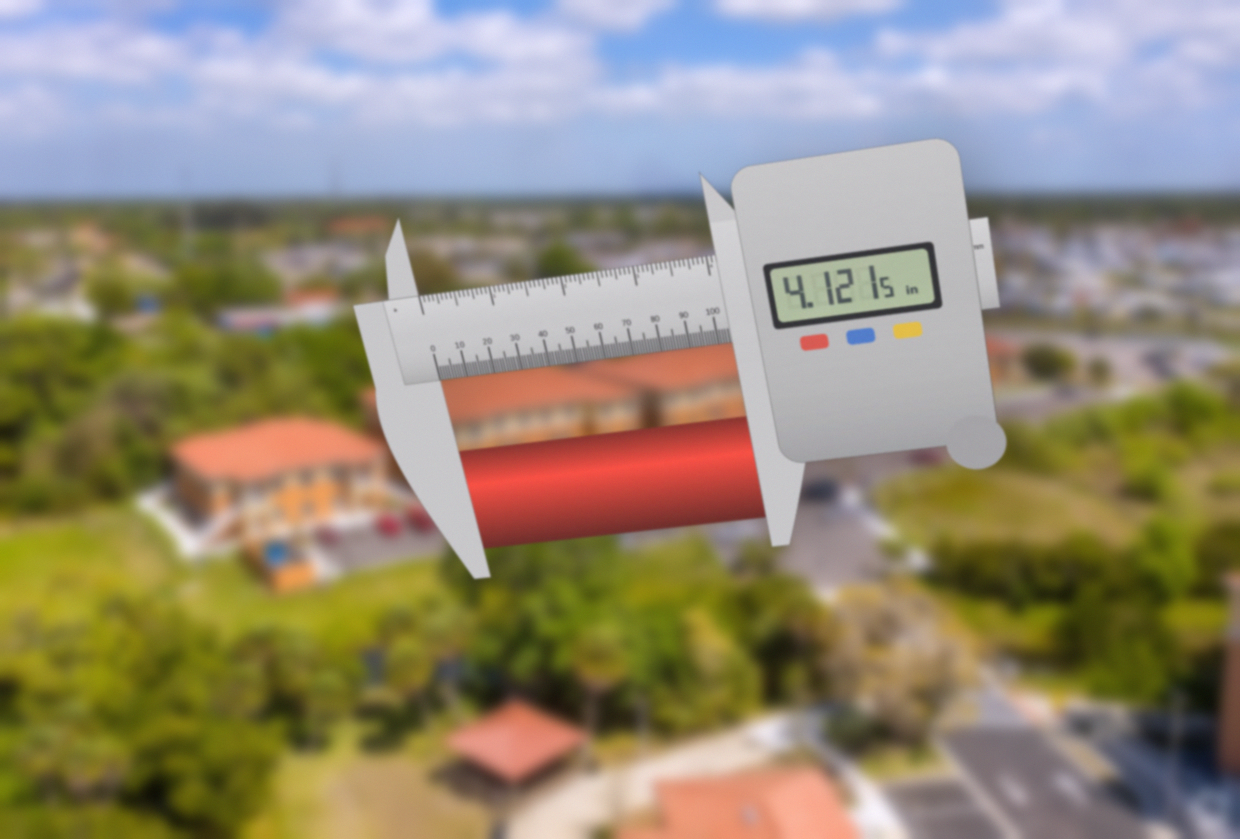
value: 4.1215 (in)
